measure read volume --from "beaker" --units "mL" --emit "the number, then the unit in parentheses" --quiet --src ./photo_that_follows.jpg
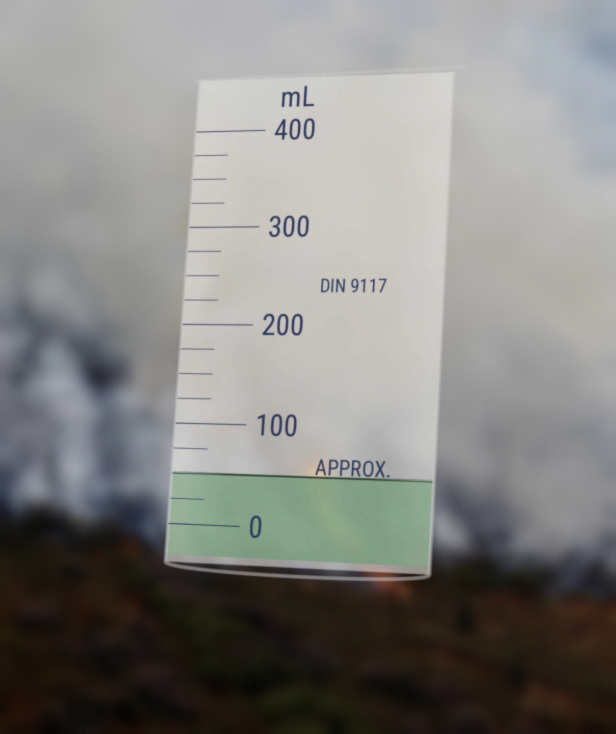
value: 50 (mL)
